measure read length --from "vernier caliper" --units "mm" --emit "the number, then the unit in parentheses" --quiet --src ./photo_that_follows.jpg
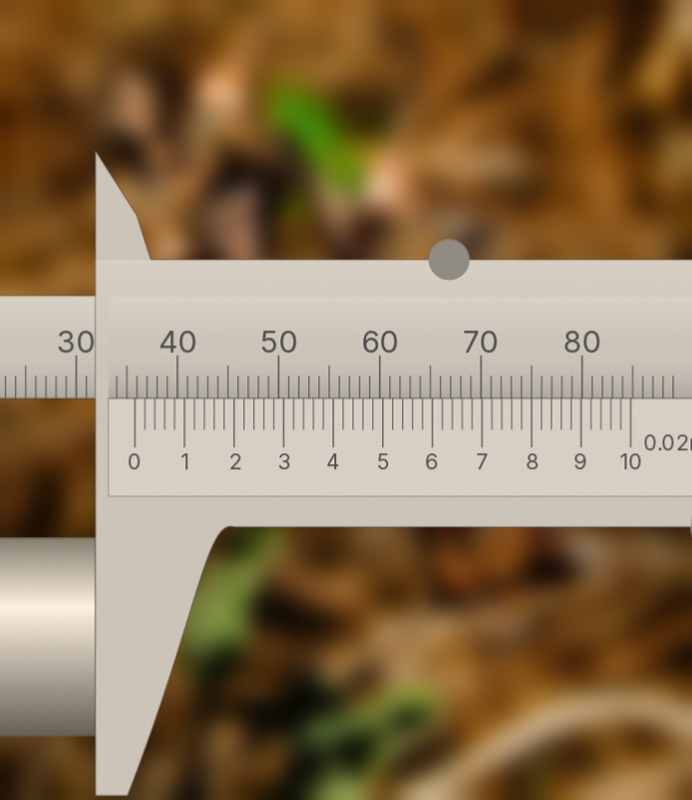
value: 35.8 (mm)
